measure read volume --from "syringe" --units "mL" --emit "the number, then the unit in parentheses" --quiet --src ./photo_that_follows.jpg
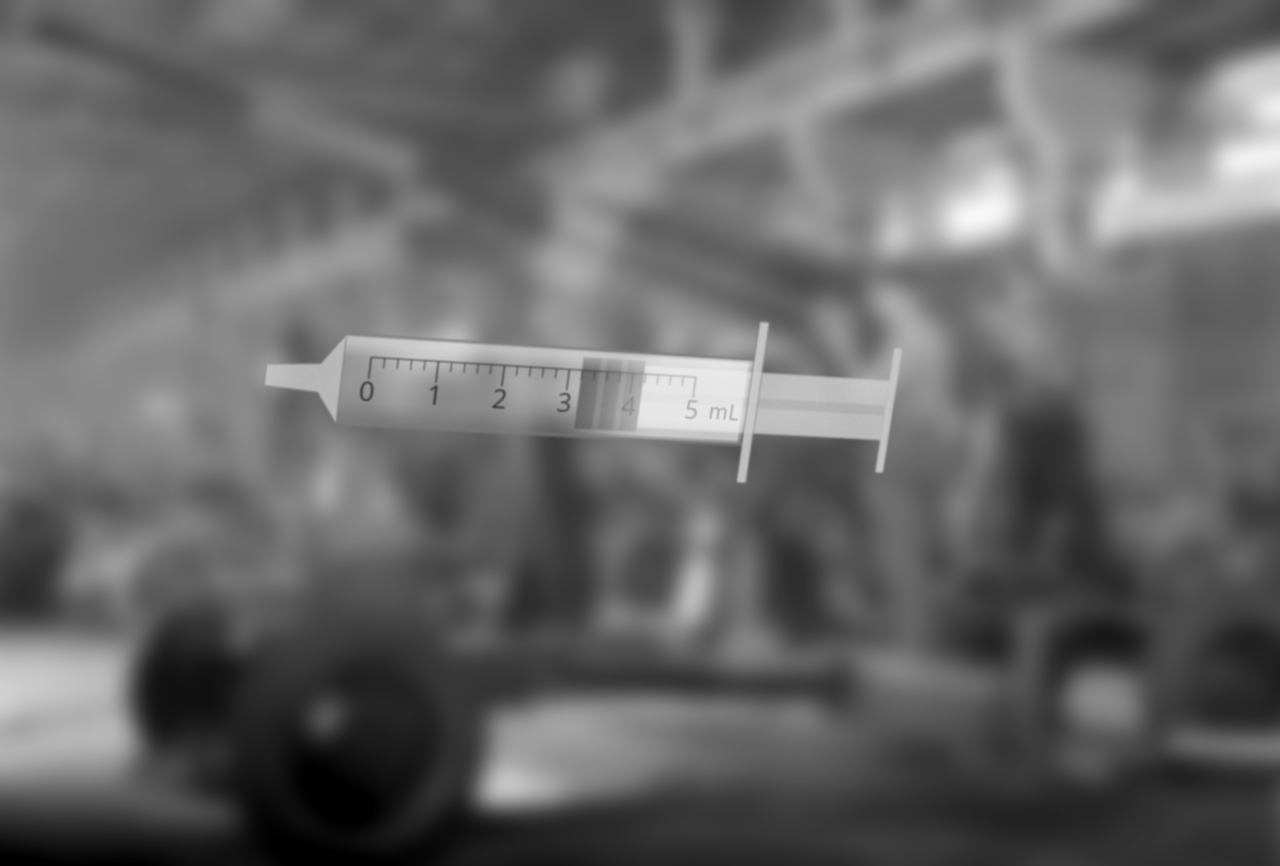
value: 3.2 (mL)
